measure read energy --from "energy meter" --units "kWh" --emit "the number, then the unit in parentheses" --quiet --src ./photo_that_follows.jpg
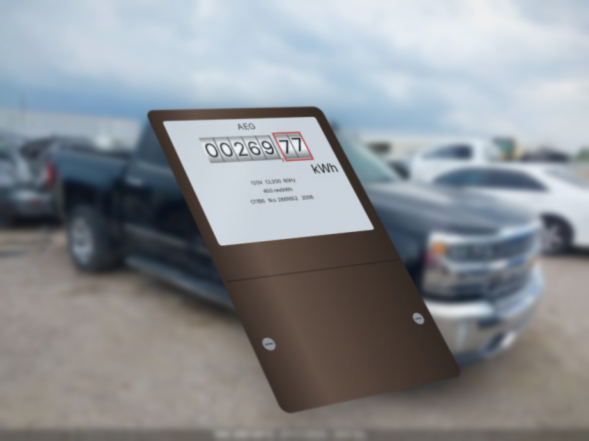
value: 269.77 (kWh)
